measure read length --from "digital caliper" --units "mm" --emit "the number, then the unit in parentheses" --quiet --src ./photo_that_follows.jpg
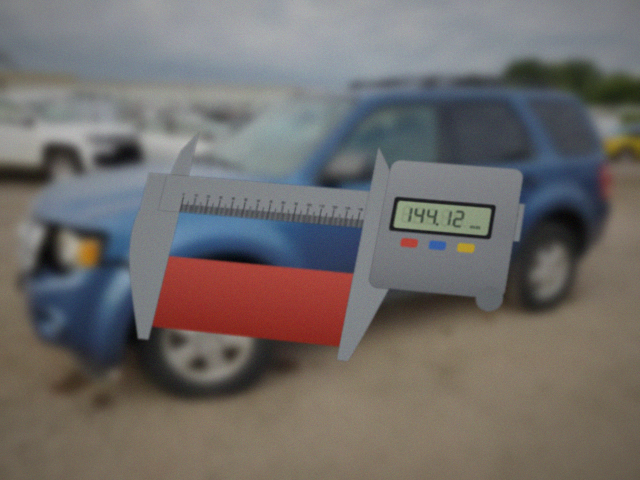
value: 144.12 (mm)
